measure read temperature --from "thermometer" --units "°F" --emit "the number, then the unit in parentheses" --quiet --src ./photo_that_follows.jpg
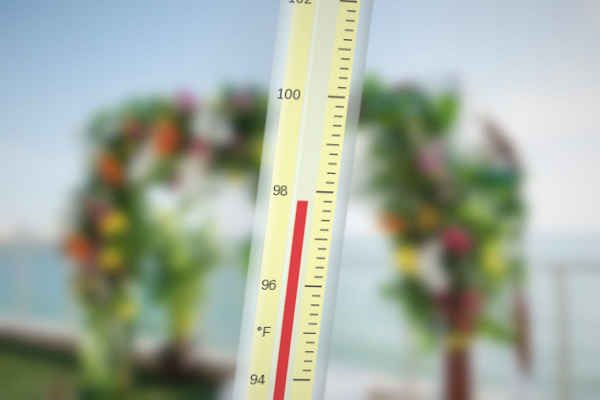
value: 97.8 (°F)
